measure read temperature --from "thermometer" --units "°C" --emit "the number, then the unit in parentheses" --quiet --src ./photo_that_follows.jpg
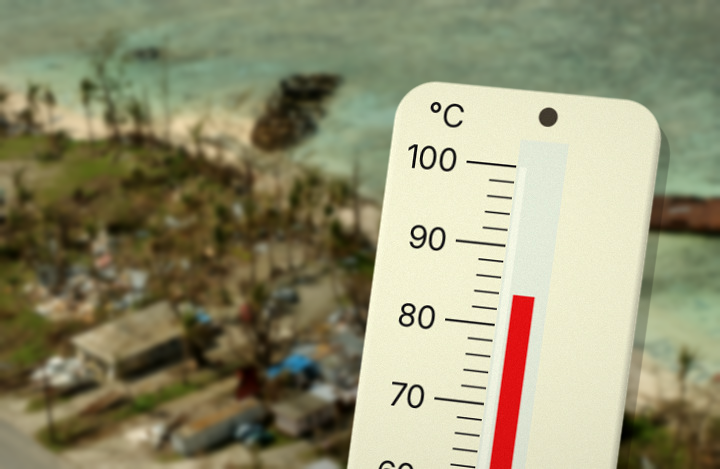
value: 84 (°C)
